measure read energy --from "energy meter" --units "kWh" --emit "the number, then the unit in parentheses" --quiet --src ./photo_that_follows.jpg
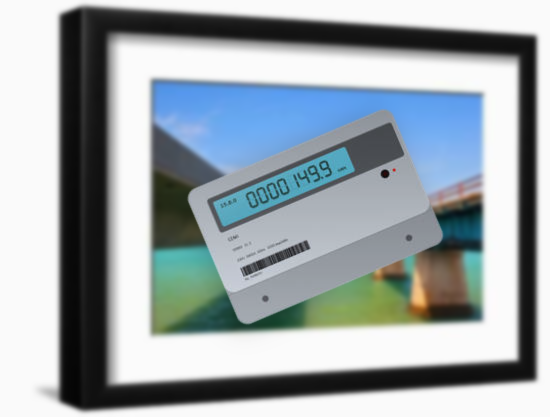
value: 149.9 (kWh)
